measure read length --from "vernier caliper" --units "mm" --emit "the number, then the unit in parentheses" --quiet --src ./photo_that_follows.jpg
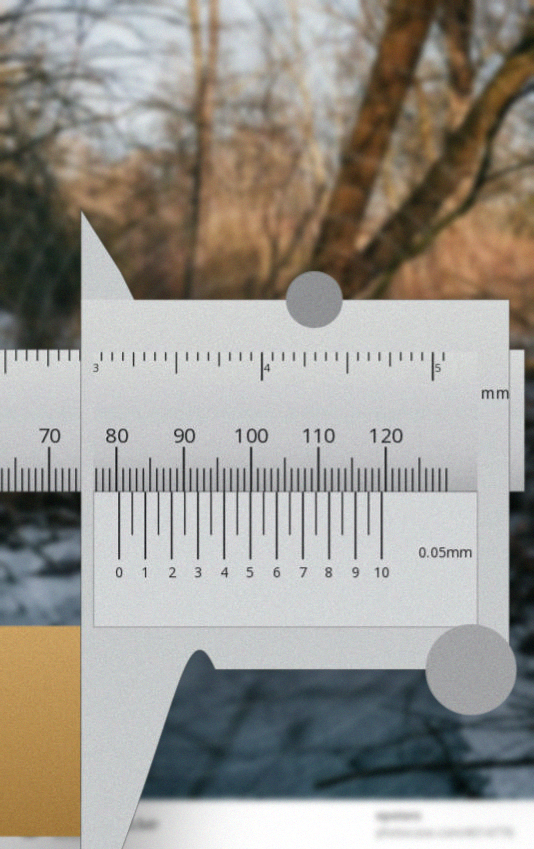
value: 80.4 (mm)
